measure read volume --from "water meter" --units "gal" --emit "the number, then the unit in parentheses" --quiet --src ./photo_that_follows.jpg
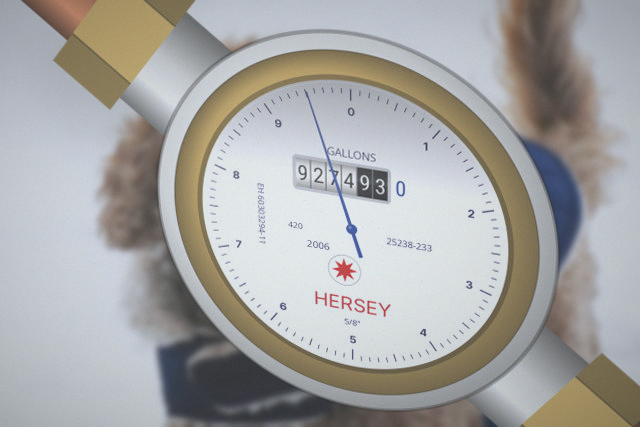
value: 9274929.5 (gal)
